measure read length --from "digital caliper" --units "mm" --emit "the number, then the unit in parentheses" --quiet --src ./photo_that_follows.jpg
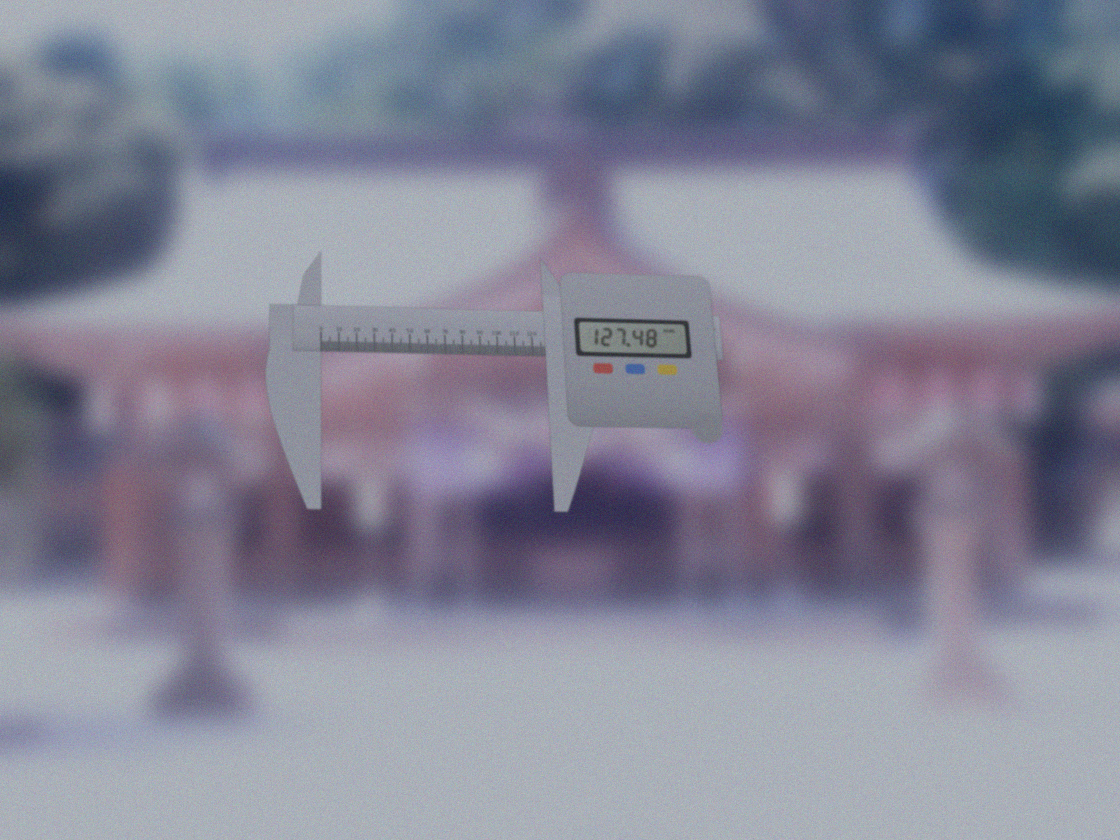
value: 127.48 (mm)
